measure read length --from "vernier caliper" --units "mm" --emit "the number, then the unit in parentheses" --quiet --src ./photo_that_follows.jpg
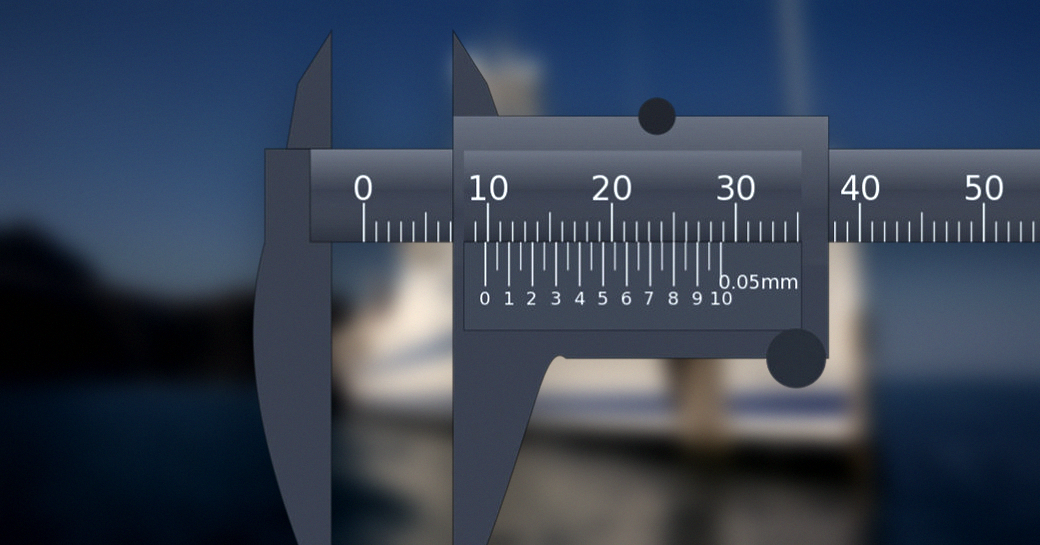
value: 9.8 (mm)
